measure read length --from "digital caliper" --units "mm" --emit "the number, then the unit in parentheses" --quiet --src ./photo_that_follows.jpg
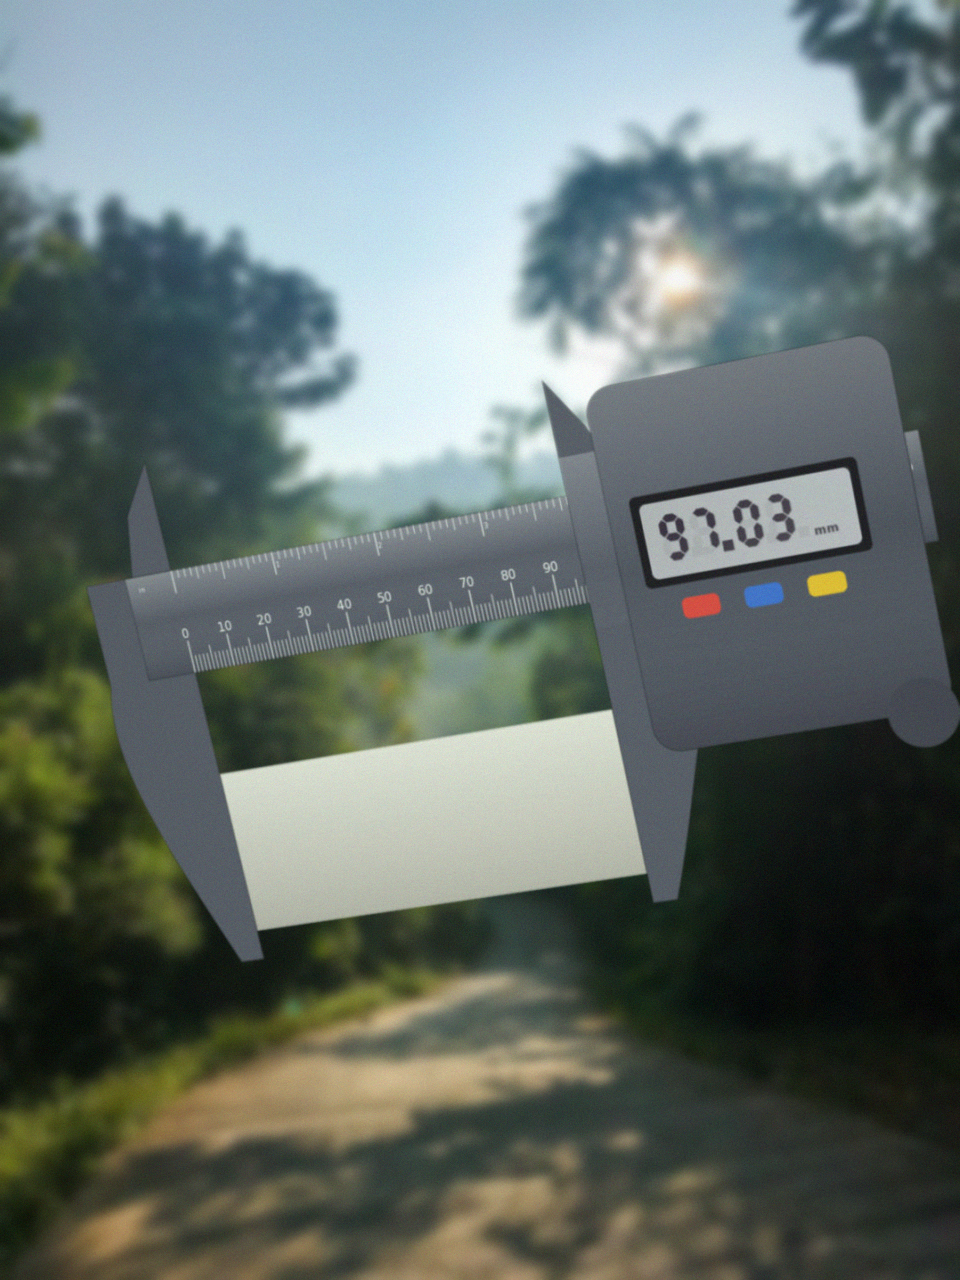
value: 97.03 (mm)
